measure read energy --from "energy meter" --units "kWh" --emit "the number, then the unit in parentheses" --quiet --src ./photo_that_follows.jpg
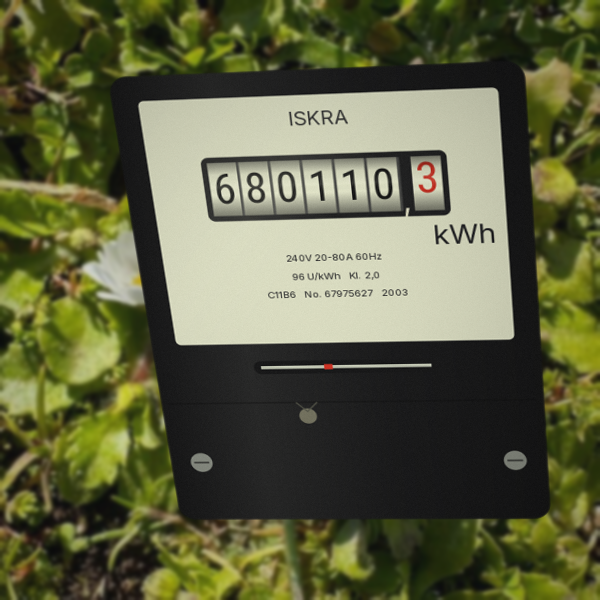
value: 680110.3 (kWh)
